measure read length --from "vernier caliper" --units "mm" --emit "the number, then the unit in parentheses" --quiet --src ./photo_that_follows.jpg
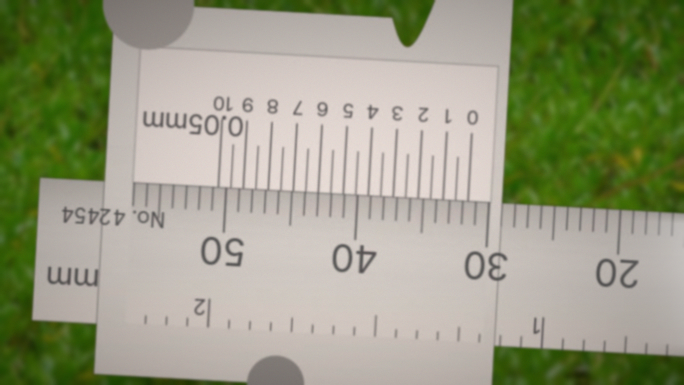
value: 31.6 (mm)
